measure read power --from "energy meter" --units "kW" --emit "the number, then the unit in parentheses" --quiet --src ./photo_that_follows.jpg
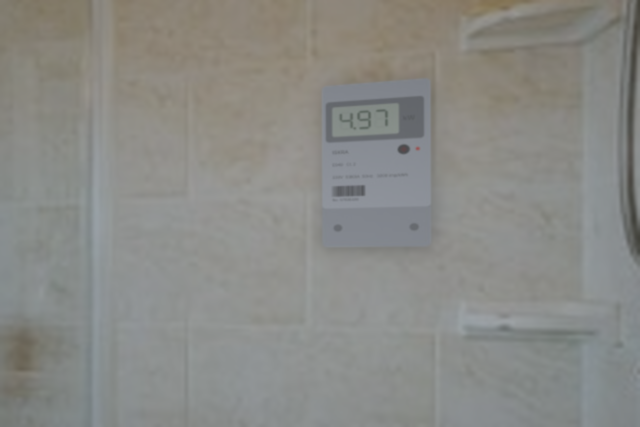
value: 4.97 (kW)
